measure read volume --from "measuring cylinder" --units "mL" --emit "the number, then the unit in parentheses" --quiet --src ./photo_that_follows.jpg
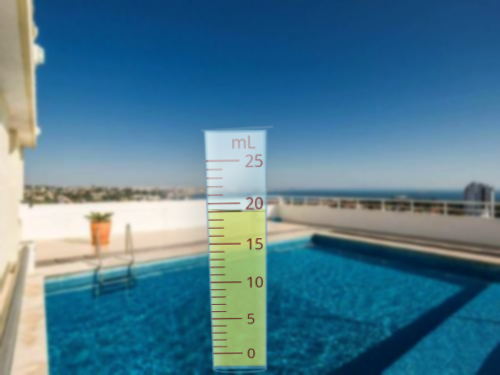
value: 19 (mL)
